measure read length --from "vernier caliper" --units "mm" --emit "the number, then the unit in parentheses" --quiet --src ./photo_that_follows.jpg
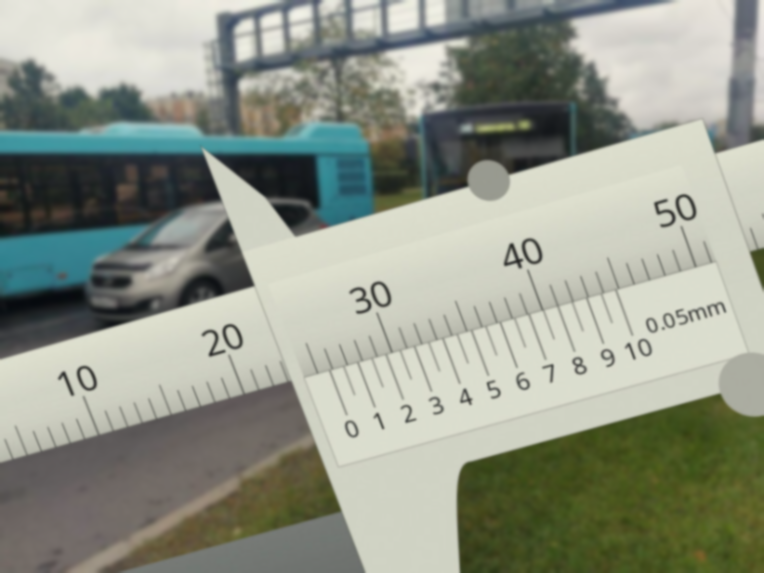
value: 25.8 (mm)
